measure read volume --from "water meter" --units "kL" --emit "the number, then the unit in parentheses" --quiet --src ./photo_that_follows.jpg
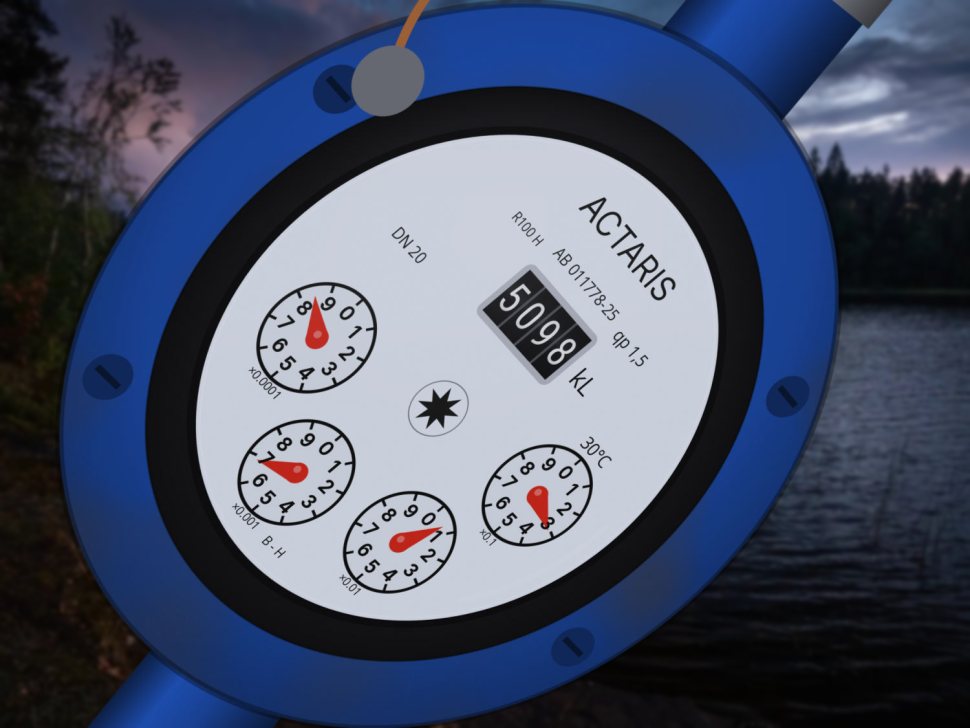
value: 5098.3068 (kL)
